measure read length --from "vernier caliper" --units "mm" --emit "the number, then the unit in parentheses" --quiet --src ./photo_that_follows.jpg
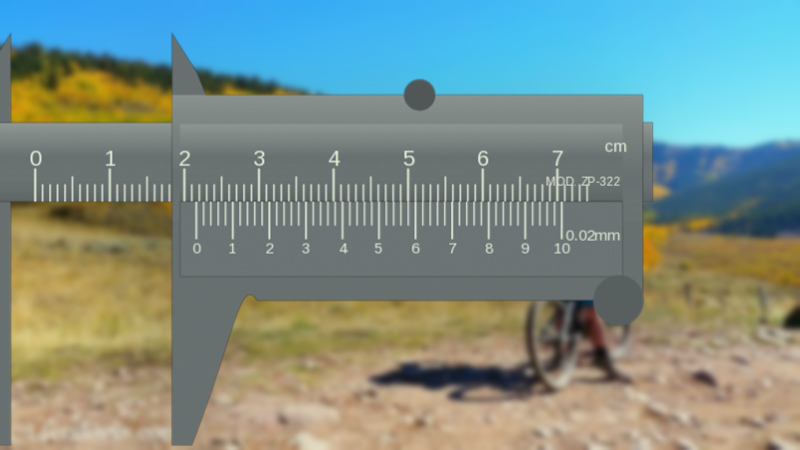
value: 21.6 (mm)
